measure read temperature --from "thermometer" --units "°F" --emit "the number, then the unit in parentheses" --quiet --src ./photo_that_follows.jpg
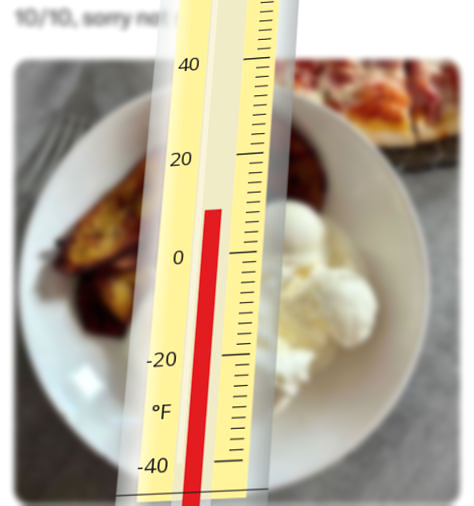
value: 9 (°F)
